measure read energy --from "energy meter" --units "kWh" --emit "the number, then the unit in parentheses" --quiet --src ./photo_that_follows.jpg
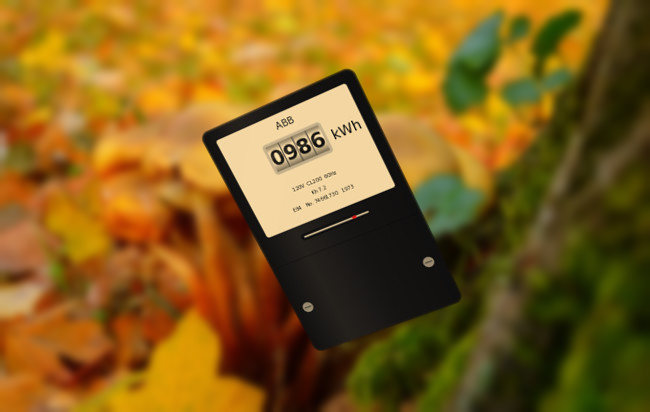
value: 986 (kWh)
